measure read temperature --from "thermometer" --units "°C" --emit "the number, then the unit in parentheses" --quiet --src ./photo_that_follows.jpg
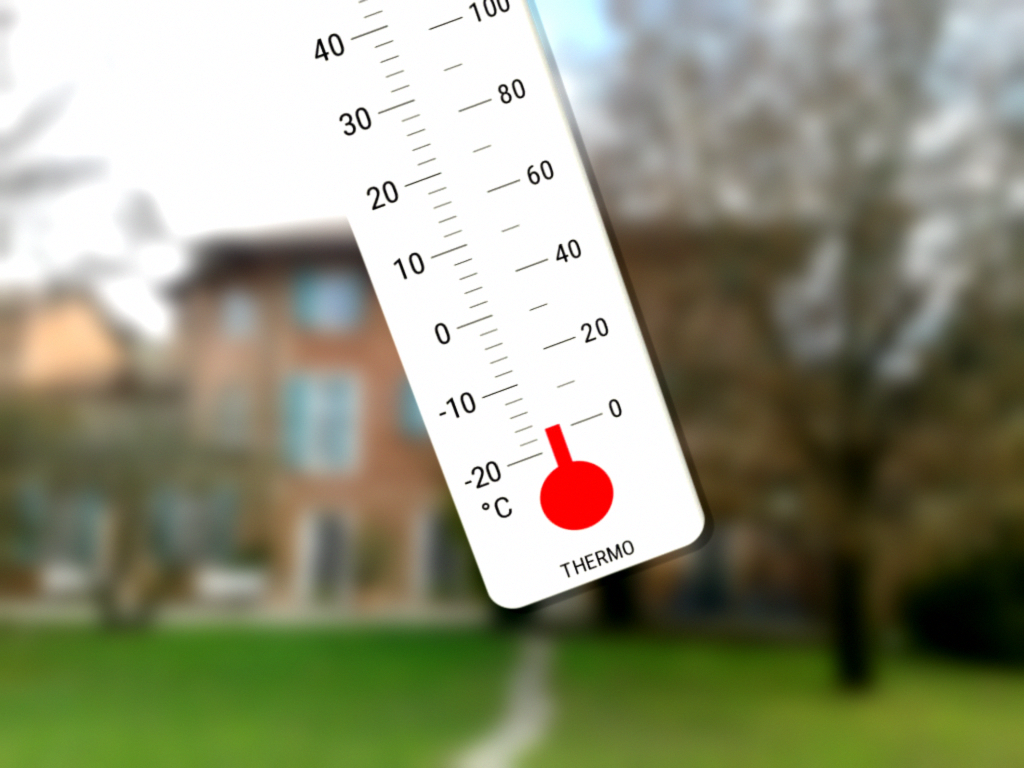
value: -17 (°C)
